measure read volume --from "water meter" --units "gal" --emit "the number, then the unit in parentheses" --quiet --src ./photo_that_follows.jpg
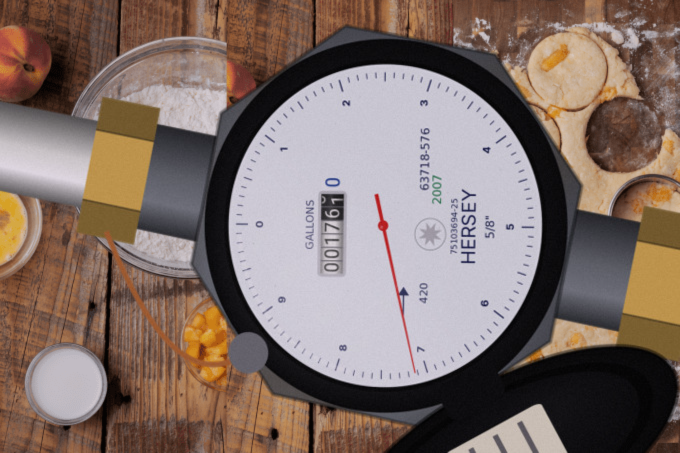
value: 17607.1 (gal)
